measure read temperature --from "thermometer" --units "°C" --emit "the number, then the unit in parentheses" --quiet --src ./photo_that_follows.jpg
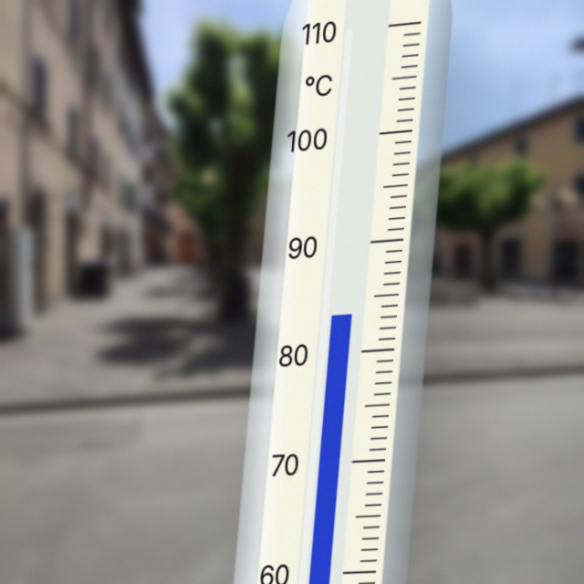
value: 83.5 (°C)
